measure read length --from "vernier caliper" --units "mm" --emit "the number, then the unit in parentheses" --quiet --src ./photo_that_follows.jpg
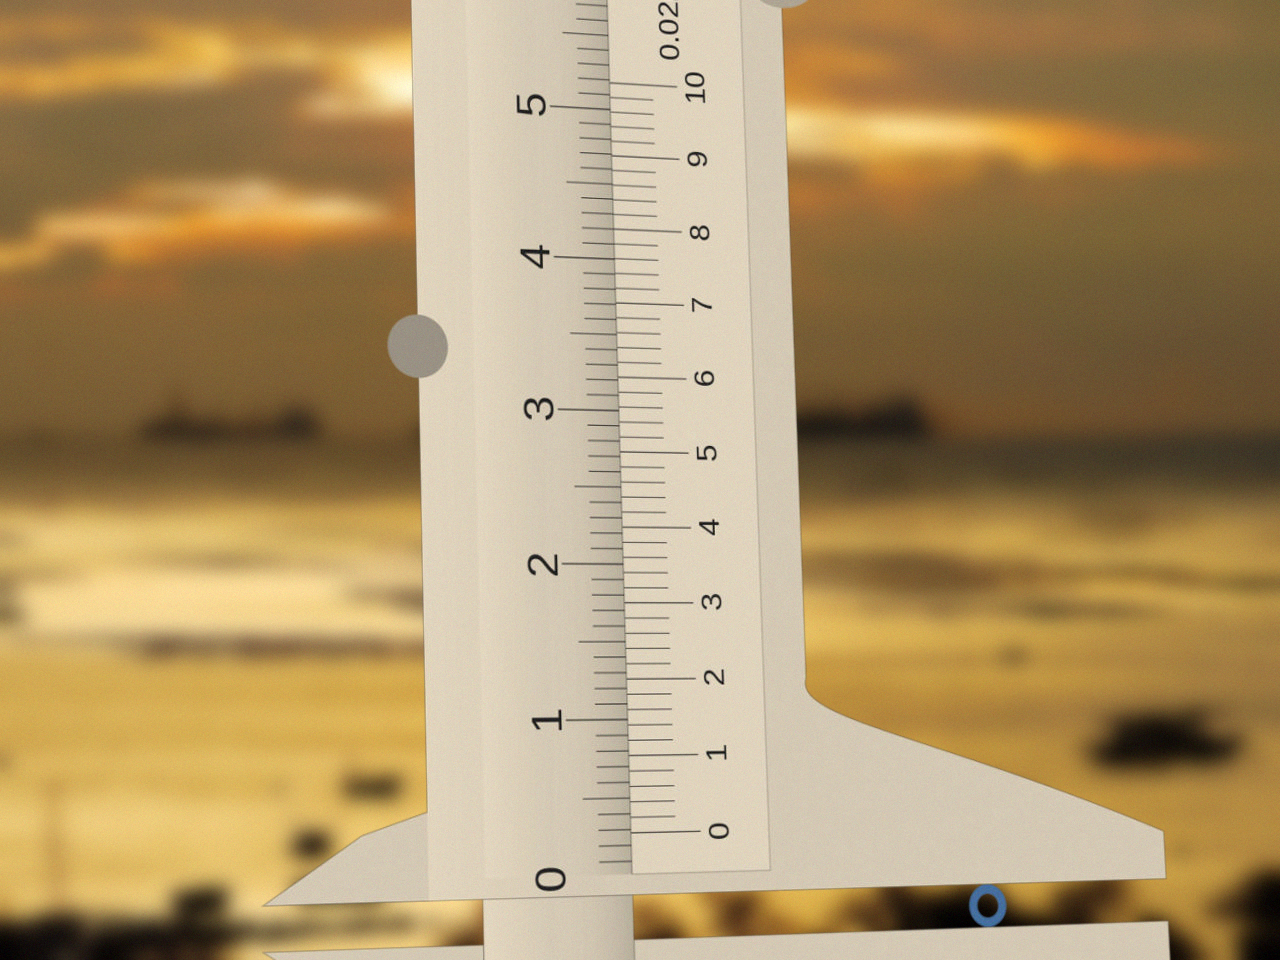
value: 2.8 (mm)
